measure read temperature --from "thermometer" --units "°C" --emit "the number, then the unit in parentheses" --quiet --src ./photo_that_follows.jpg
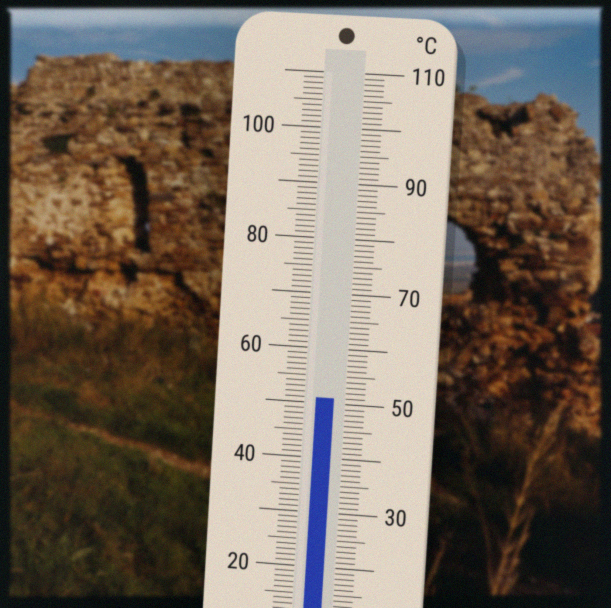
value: 51 (°C)
